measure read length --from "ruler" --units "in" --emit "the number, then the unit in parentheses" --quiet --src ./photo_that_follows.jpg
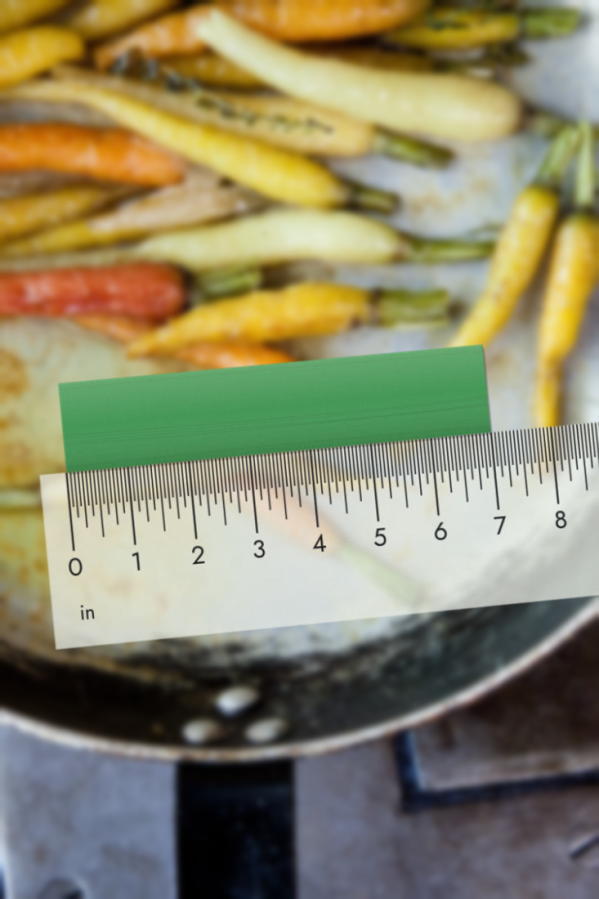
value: 7 (in)
